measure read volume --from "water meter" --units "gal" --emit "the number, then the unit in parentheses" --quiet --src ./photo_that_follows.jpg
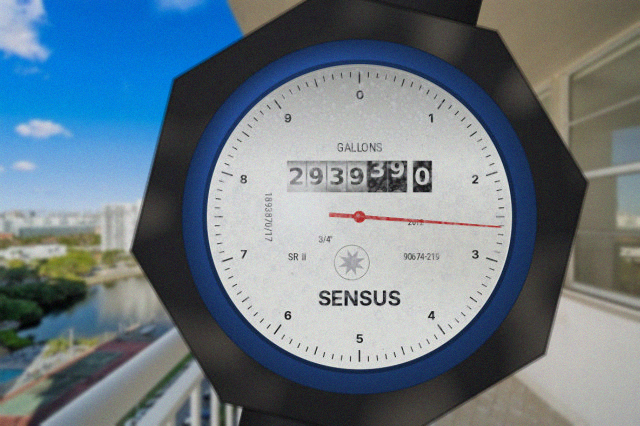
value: 2939392.6 (gal)
